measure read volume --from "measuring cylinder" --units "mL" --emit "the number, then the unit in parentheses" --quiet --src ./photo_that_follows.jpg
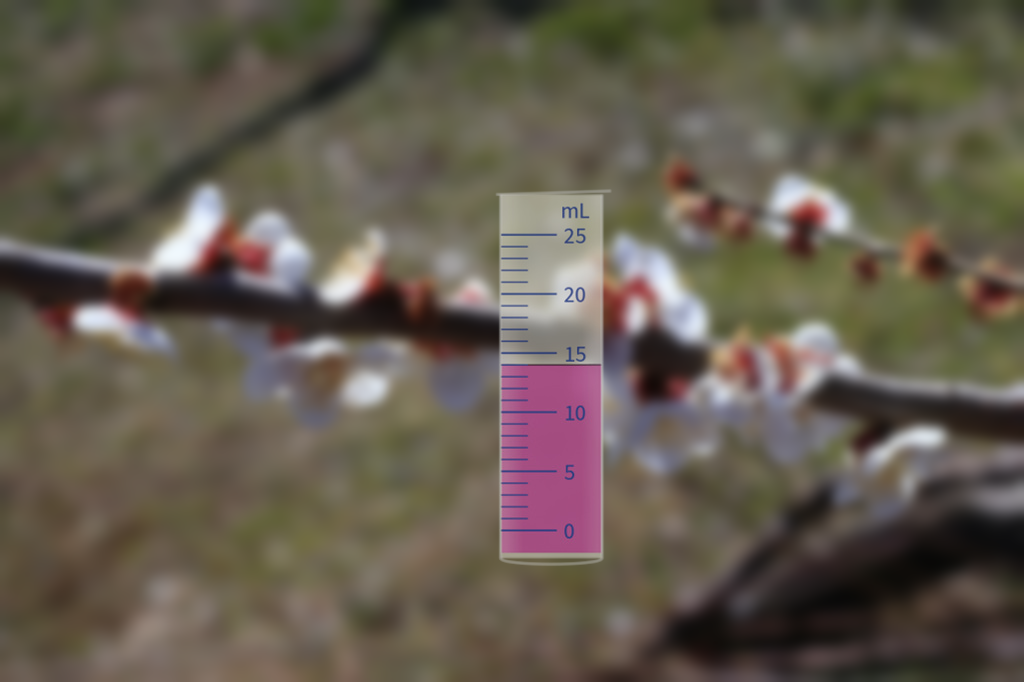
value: 14 (mL)
